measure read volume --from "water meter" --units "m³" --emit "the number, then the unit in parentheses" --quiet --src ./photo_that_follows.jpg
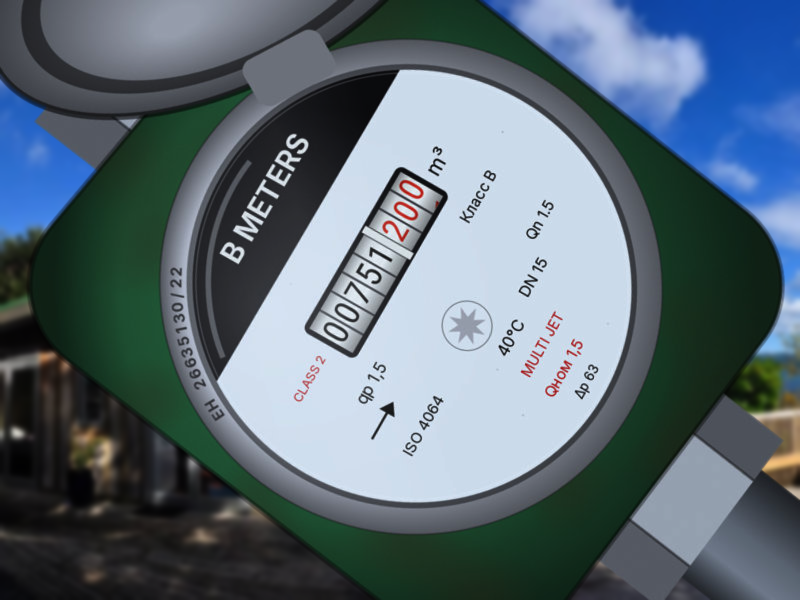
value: 751.200 (m³)
